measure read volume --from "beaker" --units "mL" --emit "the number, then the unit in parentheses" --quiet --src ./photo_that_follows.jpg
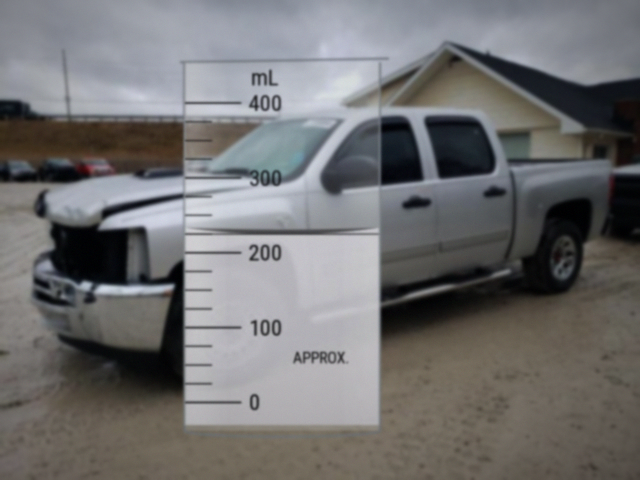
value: 225 (mL)
